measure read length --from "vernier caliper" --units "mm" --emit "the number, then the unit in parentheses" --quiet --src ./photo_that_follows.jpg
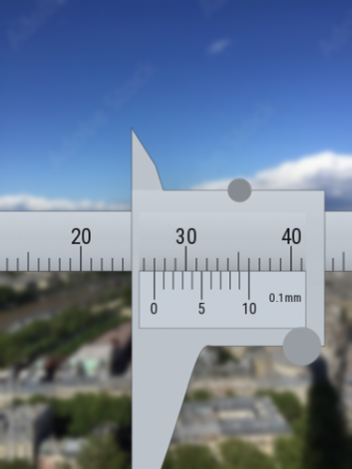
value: 27.0 (mm)
